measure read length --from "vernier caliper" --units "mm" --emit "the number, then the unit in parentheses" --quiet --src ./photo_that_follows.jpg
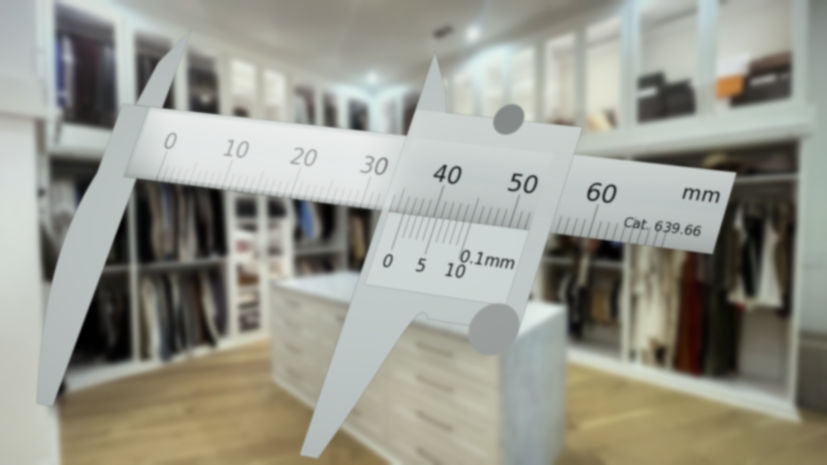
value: 36.0 (mm)
